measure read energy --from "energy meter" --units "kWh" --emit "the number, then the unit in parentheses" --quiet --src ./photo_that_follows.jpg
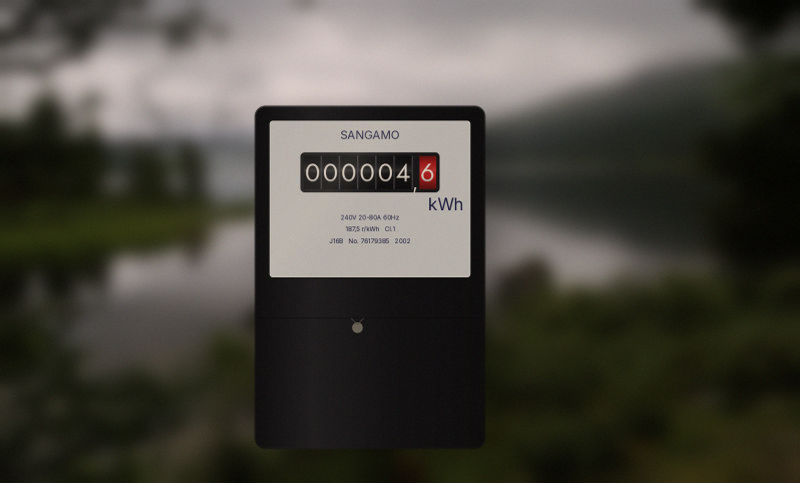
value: 4.6 (kWh)
